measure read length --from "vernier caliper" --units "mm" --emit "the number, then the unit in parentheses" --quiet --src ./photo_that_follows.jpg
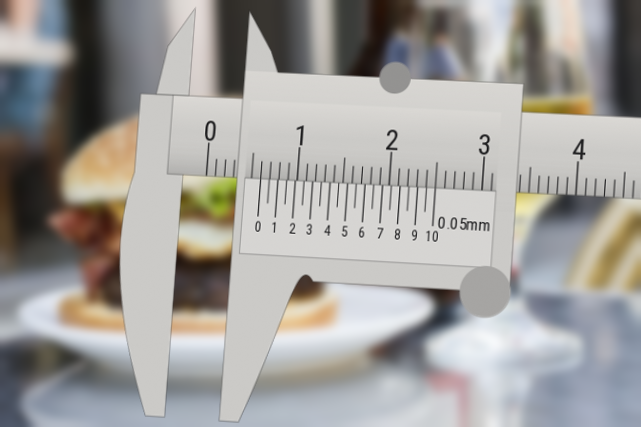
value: 6.0 (mm)
